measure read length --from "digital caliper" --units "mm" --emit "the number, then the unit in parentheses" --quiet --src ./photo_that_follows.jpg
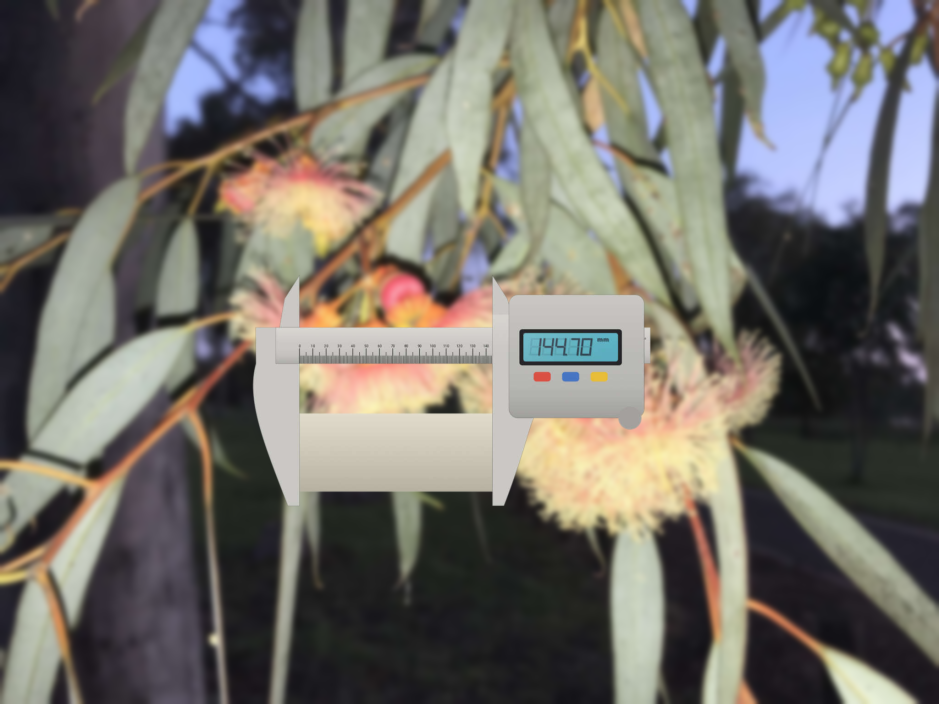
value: 144.70 (mm)
